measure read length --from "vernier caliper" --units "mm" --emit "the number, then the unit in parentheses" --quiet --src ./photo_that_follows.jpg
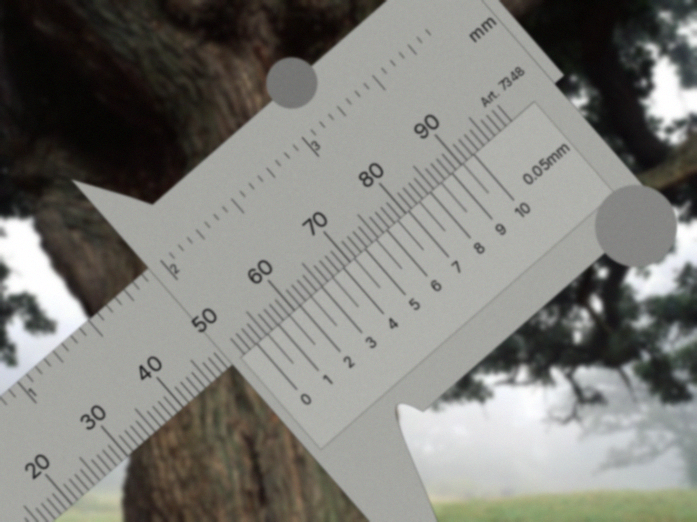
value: 53.2 (mm)
